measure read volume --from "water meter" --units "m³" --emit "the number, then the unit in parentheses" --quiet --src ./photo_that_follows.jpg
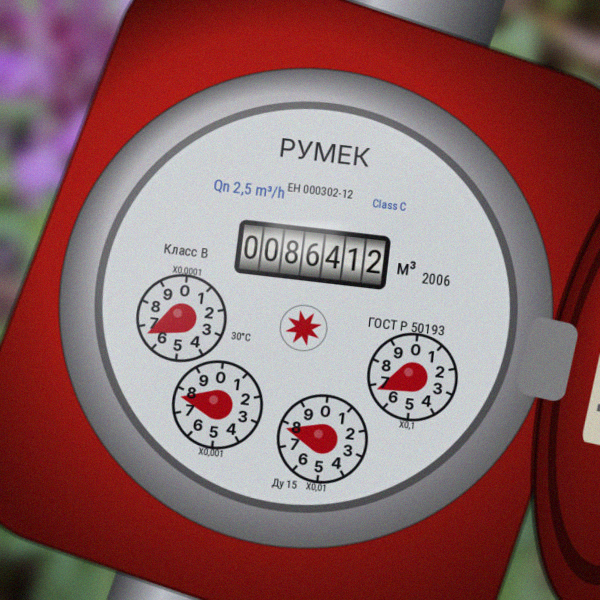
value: 86412.6776 (m³)
